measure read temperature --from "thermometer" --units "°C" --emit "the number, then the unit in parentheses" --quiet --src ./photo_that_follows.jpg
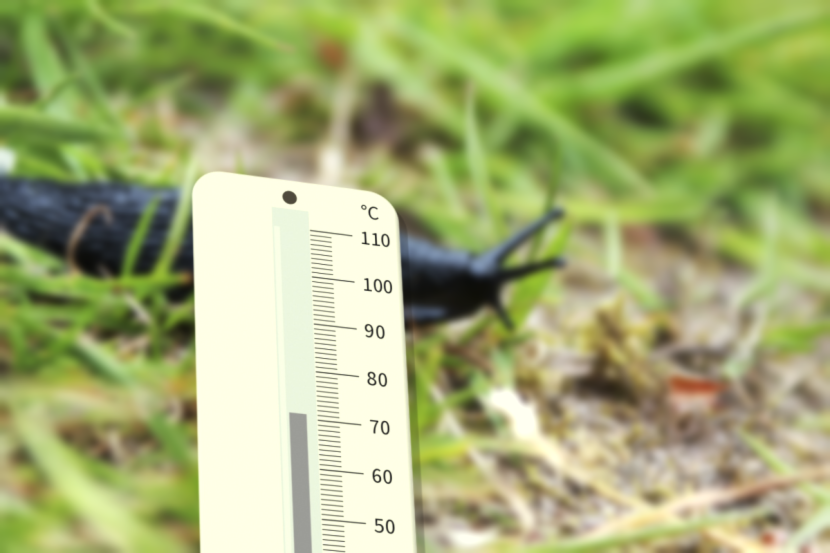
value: 71 (°C)
